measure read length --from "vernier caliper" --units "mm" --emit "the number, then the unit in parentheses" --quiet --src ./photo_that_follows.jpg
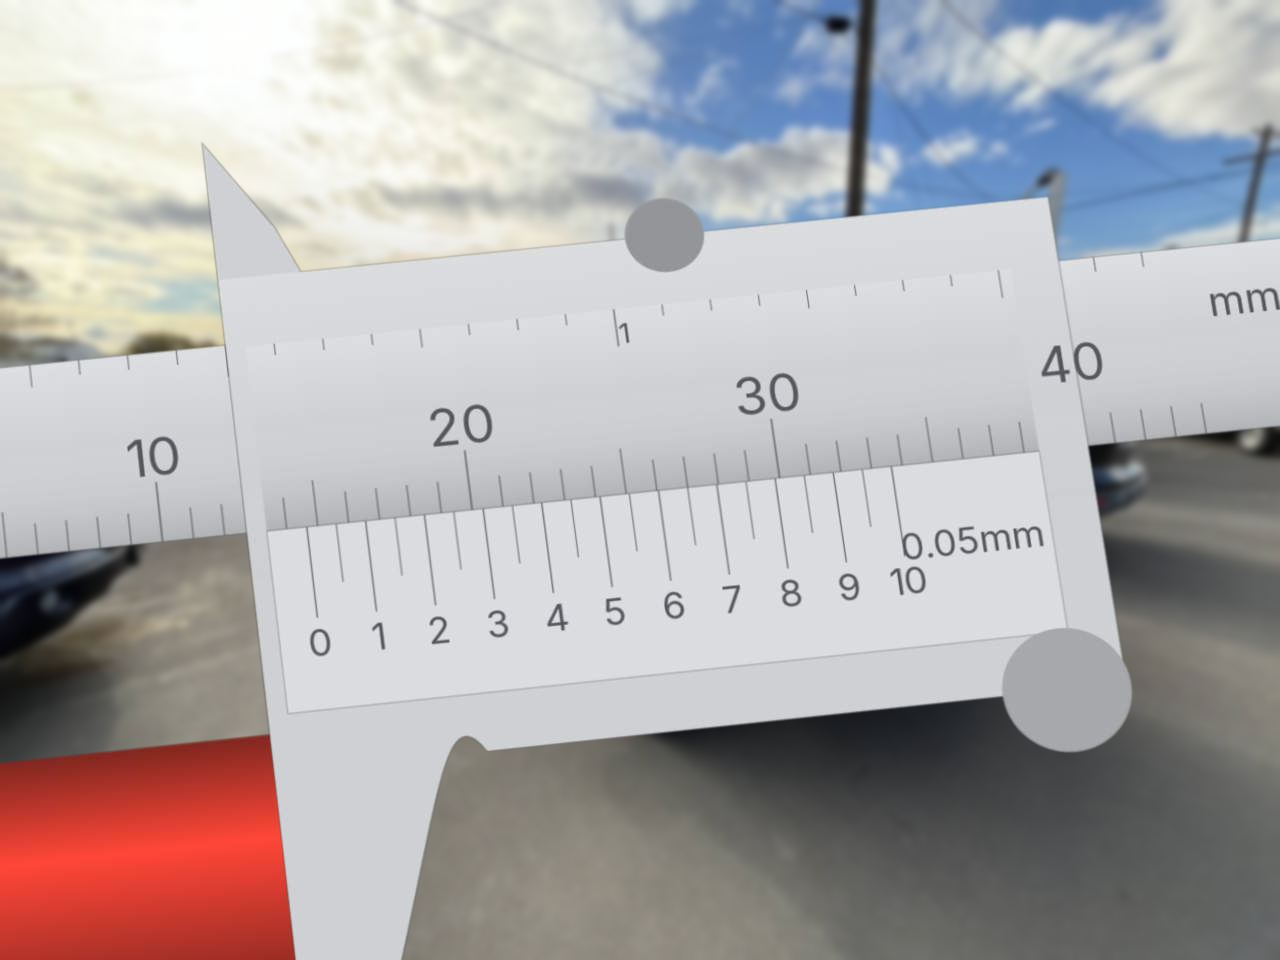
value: 14.65 (mm)
